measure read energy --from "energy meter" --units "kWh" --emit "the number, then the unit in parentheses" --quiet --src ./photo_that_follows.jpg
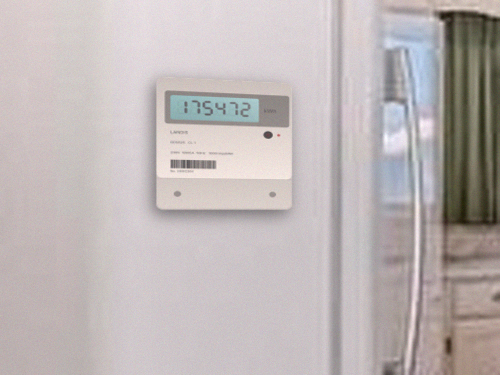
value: 175472 (kWh)
